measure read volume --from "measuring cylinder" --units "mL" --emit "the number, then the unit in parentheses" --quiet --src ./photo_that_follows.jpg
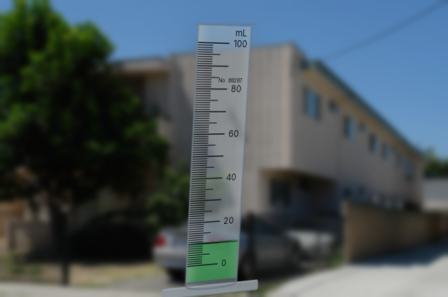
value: 10 (mL)
